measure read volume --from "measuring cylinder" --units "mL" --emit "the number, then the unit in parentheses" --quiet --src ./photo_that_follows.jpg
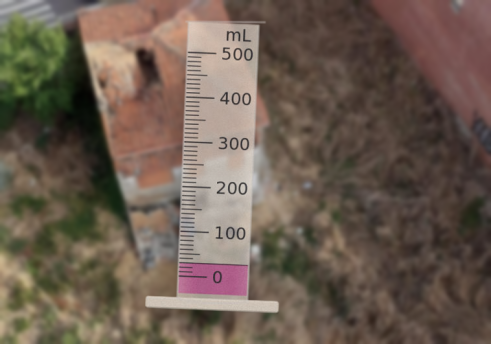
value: 30 (mL)
